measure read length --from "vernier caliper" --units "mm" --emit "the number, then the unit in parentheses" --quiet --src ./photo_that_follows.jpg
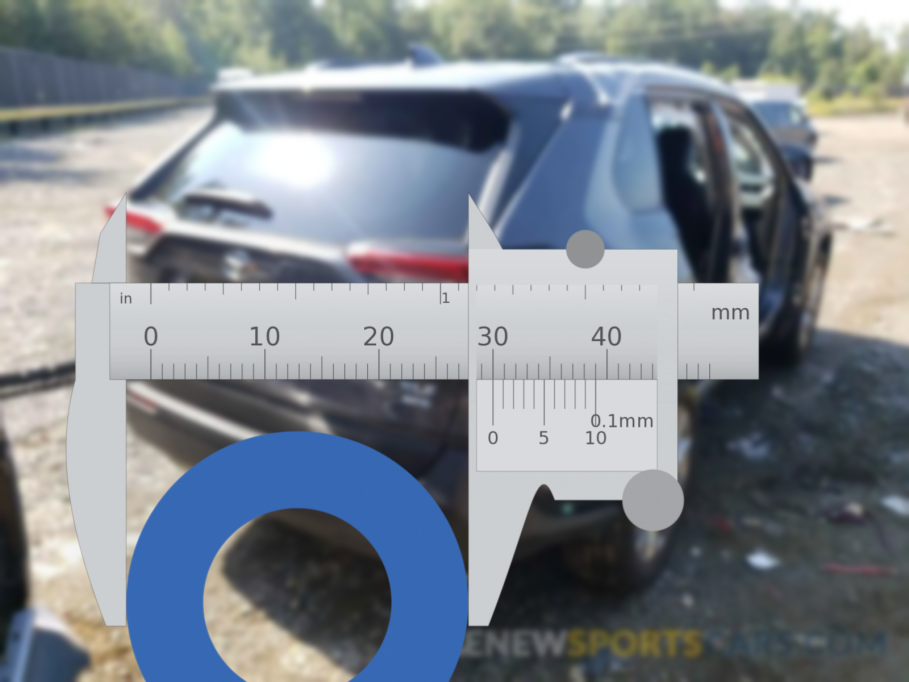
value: 30.0 (mm)
